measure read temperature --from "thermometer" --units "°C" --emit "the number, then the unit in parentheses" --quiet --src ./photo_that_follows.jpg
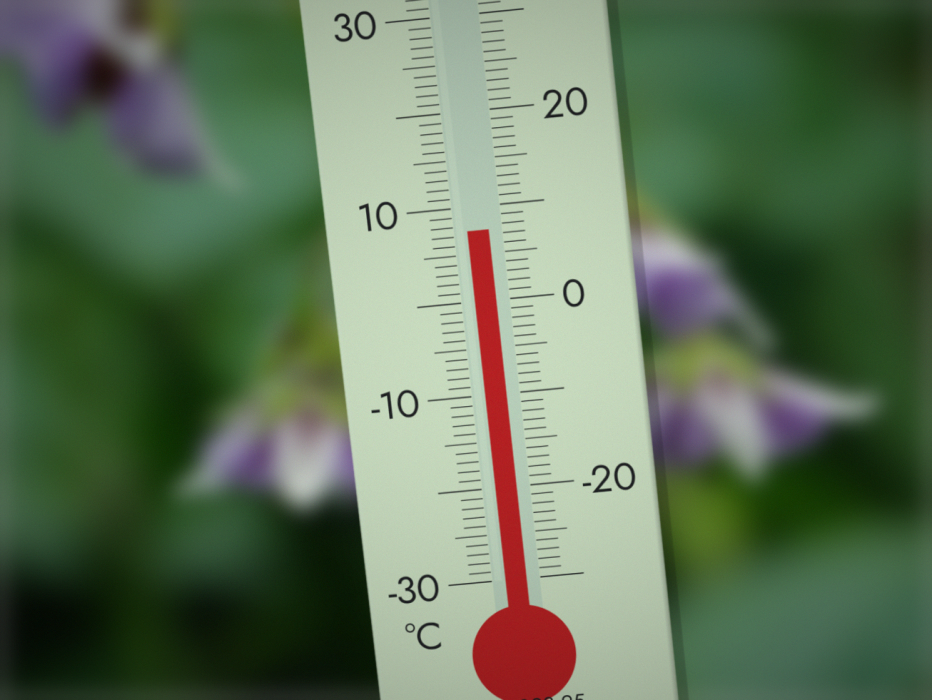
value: 7.5 (°C)
